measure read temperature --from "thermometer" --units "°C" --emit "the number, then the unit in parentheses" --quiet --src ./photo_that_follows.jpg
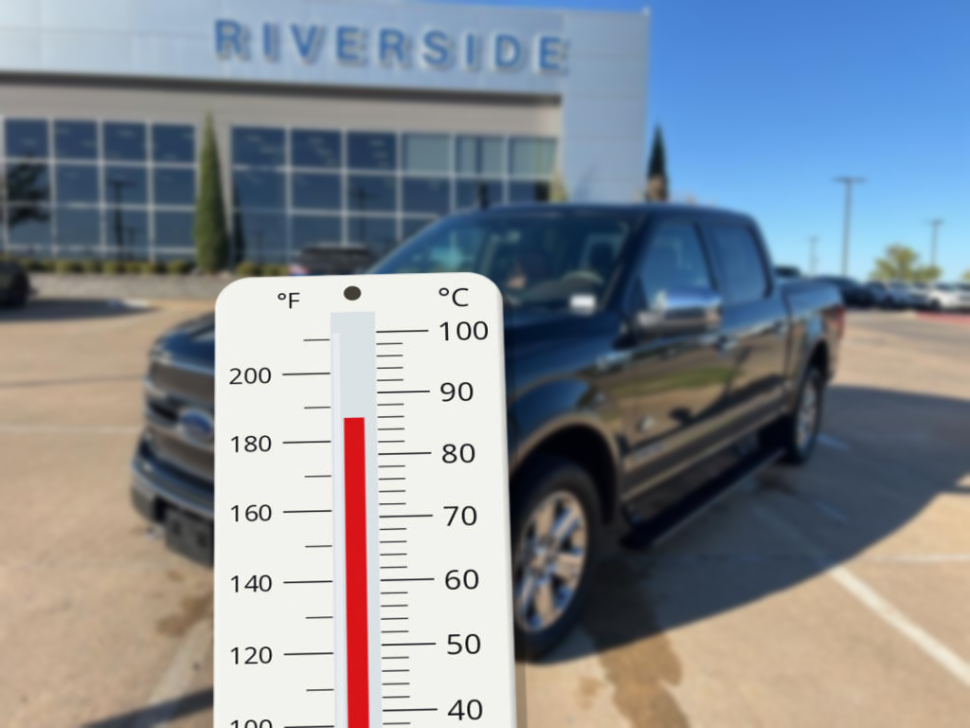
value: 86 (°C)
